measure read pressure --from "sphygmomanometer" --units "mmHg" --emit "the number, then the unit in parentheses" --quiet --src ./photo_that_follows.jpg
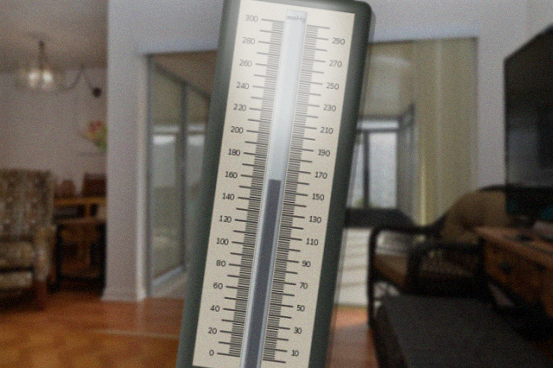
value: 160 (mmHg)
